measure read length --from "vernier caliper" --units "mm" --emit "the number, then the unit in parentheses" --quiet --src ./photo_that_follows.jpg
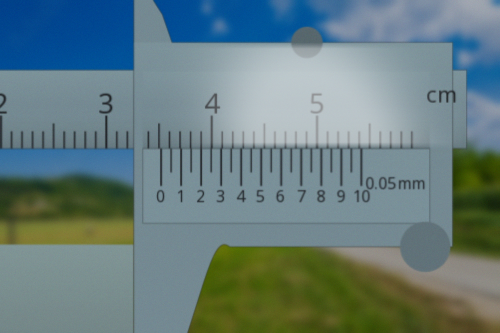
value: 35.2 (mm)
